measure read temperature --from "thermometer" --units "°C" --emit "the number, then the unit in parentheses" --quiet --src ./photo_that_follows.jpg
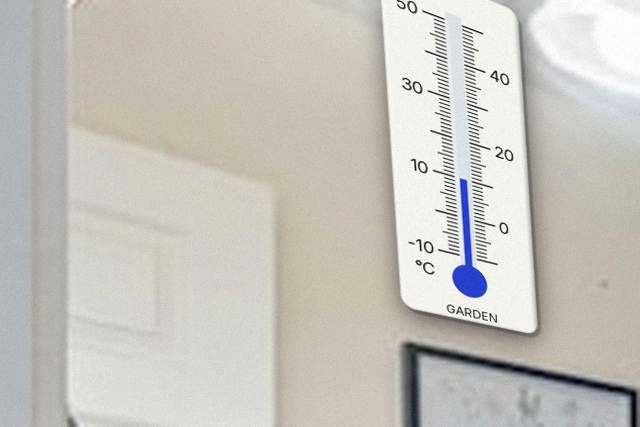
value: 10 (°C)
